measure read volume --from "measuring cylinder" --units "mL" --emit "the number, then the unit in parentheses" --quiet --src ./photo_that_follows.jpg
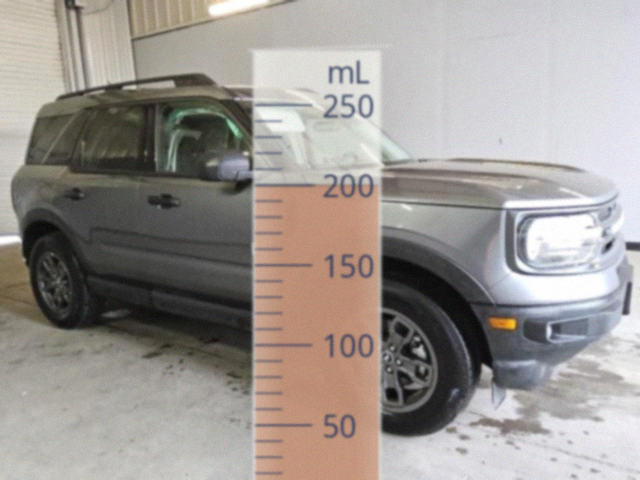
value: 200 (mL)
